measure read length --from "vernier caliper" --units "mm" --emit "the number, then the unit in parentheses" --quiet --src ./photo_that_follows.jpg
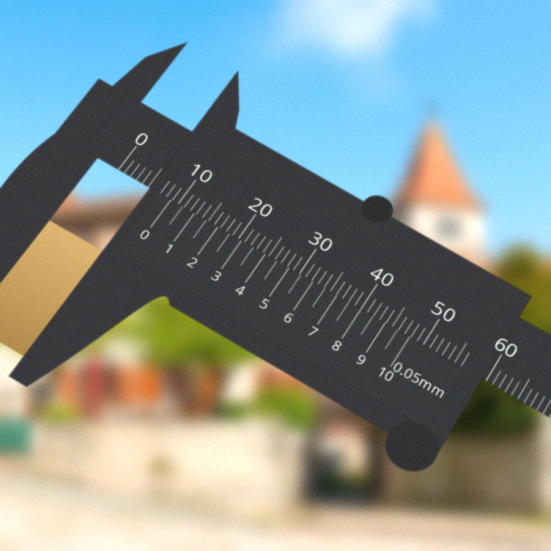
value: 8.8 (mm)
